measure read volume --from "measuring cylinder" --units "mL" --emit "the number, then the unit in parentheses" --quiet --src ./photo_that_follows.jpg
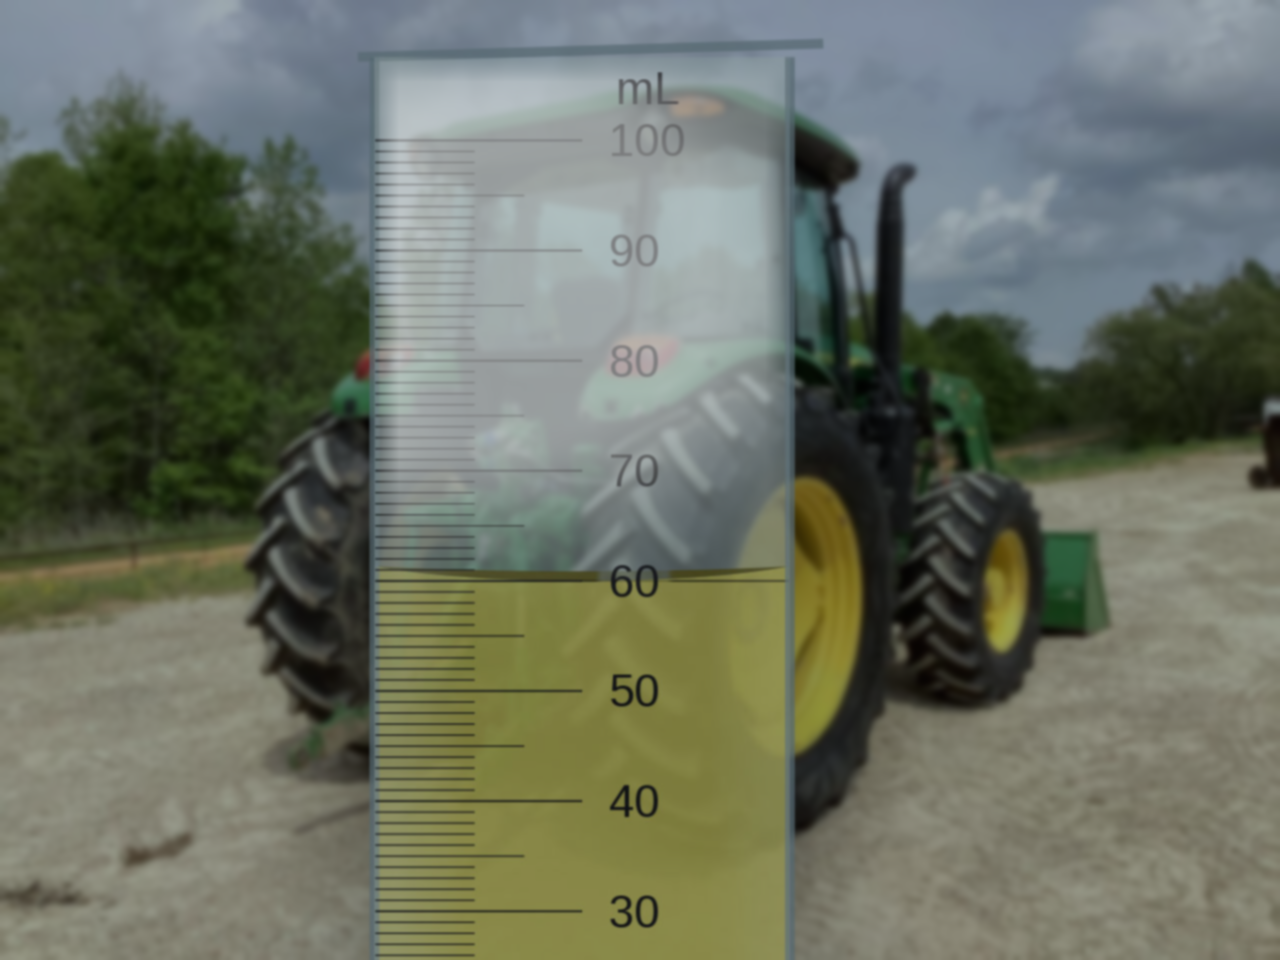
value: 60 (mL)
